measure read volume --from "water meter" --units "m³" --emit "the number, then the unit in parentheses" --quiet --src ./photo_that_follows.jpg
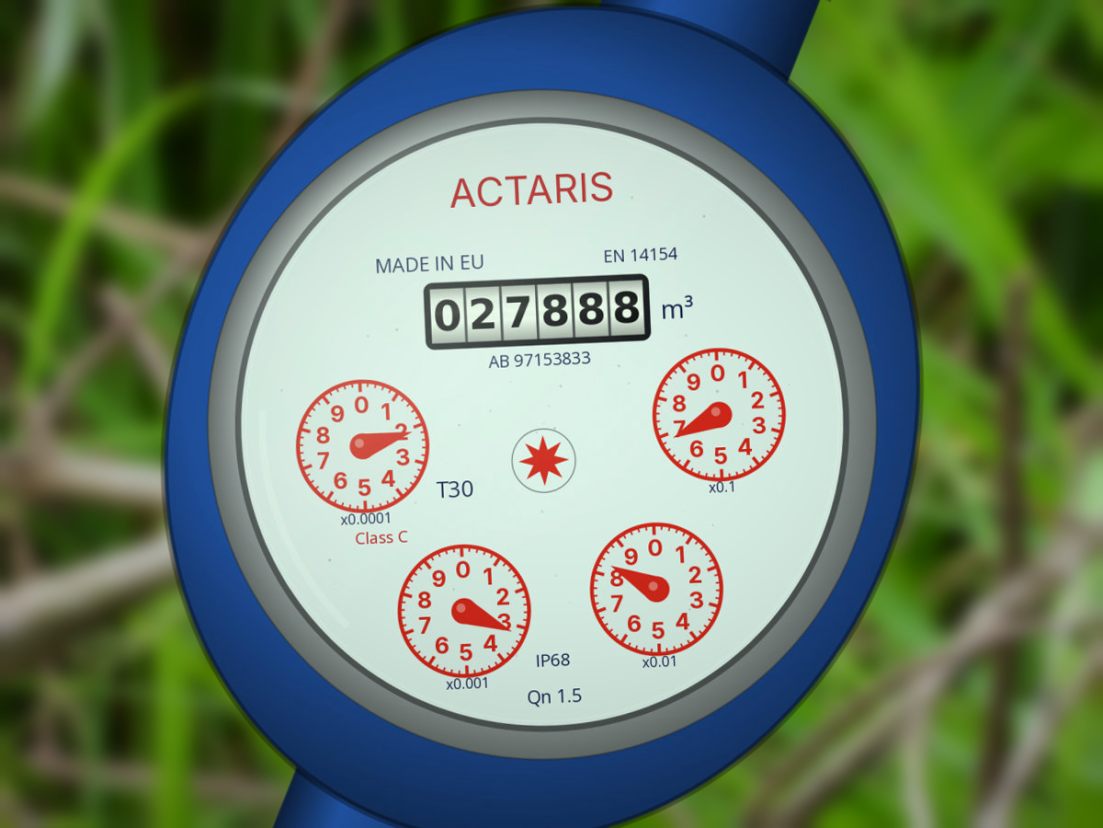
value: 27888.6832 (m³)
